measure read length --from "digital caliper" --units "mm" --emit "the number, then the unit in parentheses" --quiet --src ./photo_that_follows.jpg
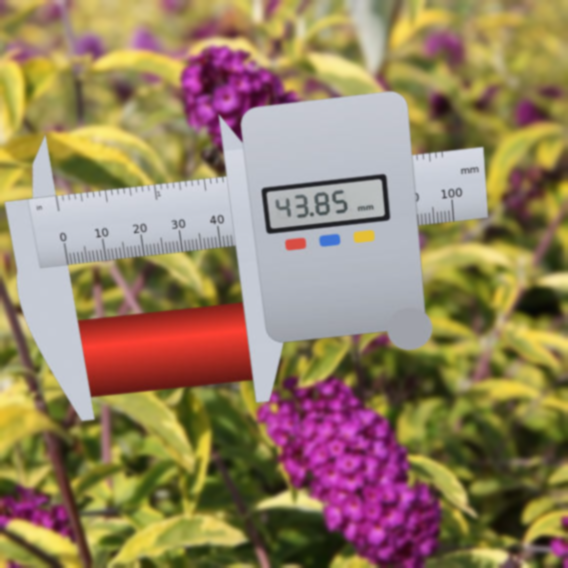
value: 43.85 (mm)
